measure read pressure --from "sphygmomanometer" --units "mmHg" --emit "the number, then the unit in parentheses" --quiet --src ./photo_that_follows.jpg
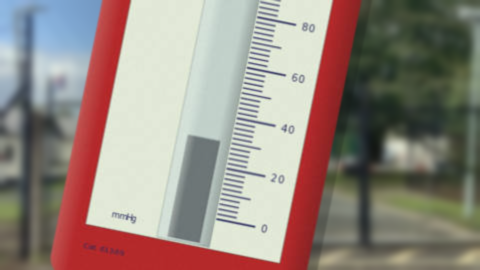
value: 30 (mmHg)
